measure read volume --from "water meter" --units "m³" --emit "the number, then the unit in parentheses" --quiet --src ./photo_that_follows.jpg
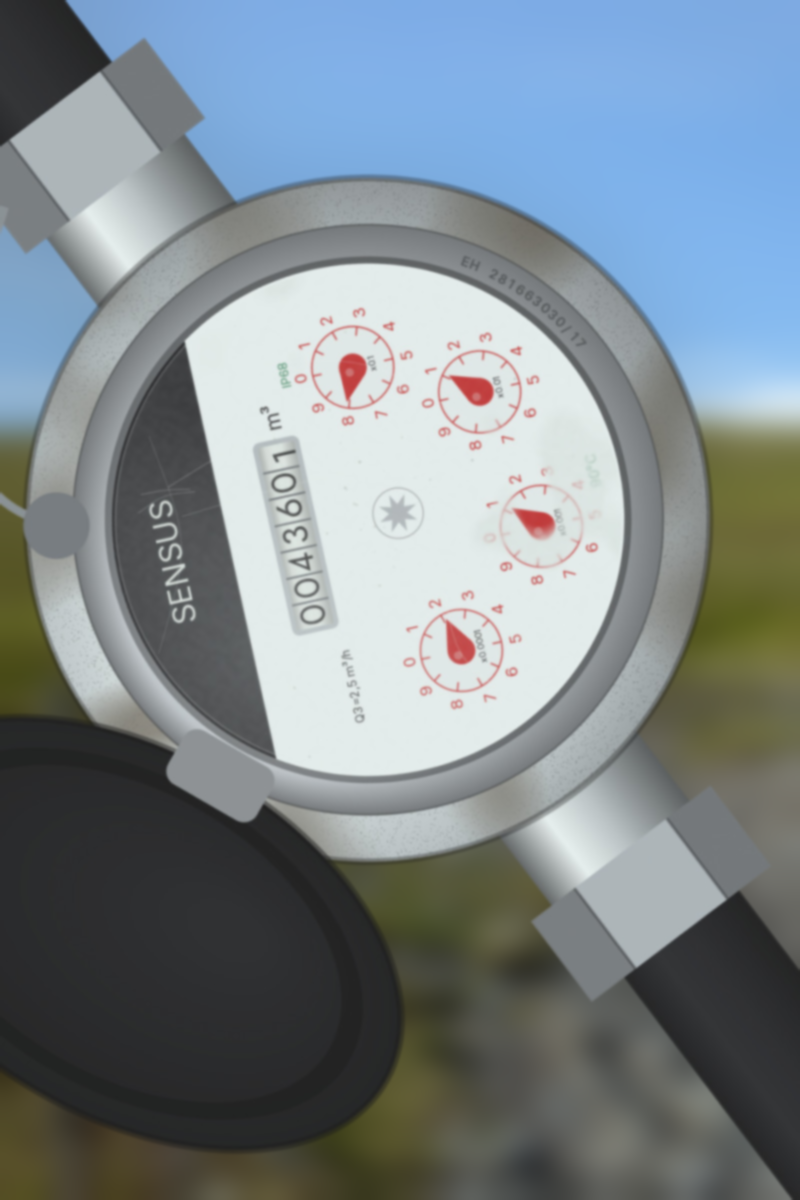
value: 43600.8112 (m³)
